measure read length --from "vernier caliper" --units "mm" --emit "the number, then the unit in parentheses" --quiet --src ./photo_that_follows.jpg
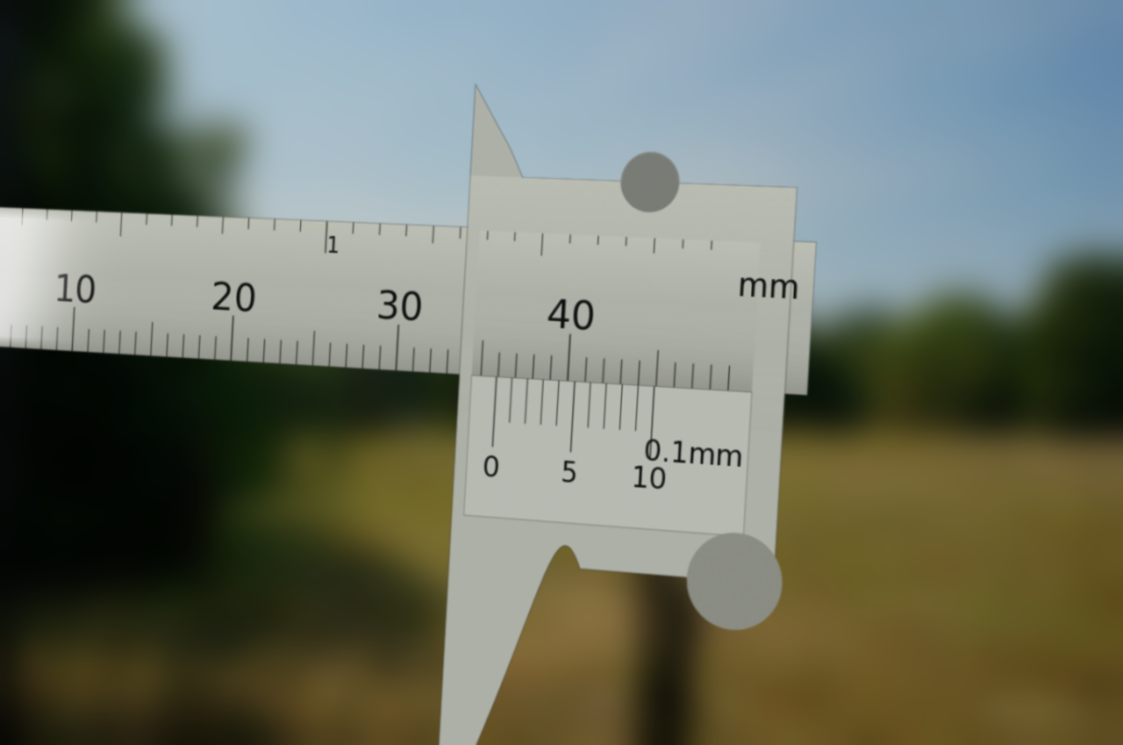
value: 35.9 (mm)
